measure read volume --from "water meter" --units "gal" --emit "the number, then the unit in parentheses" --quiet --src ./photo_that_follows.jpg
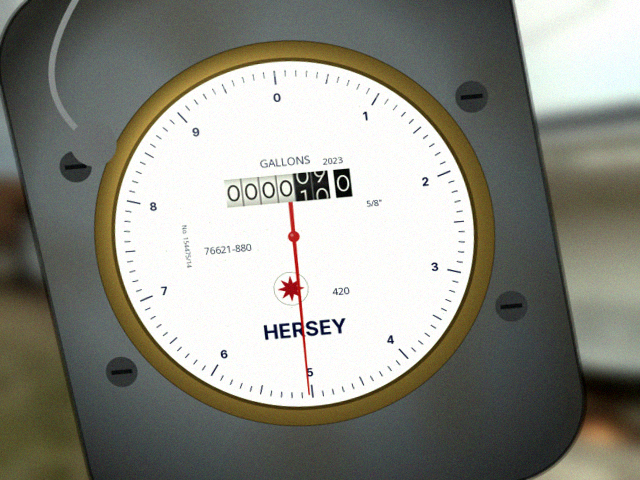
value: 95.0 (gal)
